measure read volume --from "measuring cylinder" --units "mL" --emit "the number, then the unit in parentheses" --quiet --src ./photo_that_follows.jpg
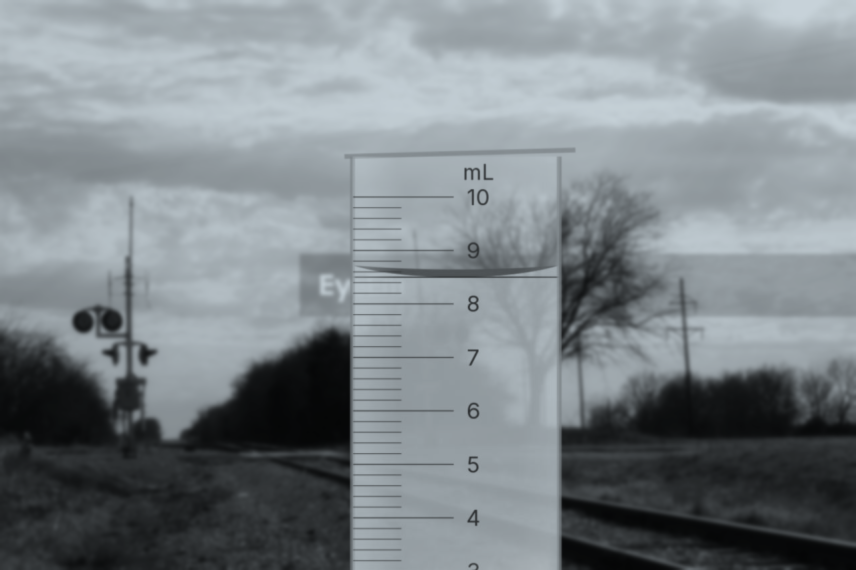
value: 8.5 (mL)
